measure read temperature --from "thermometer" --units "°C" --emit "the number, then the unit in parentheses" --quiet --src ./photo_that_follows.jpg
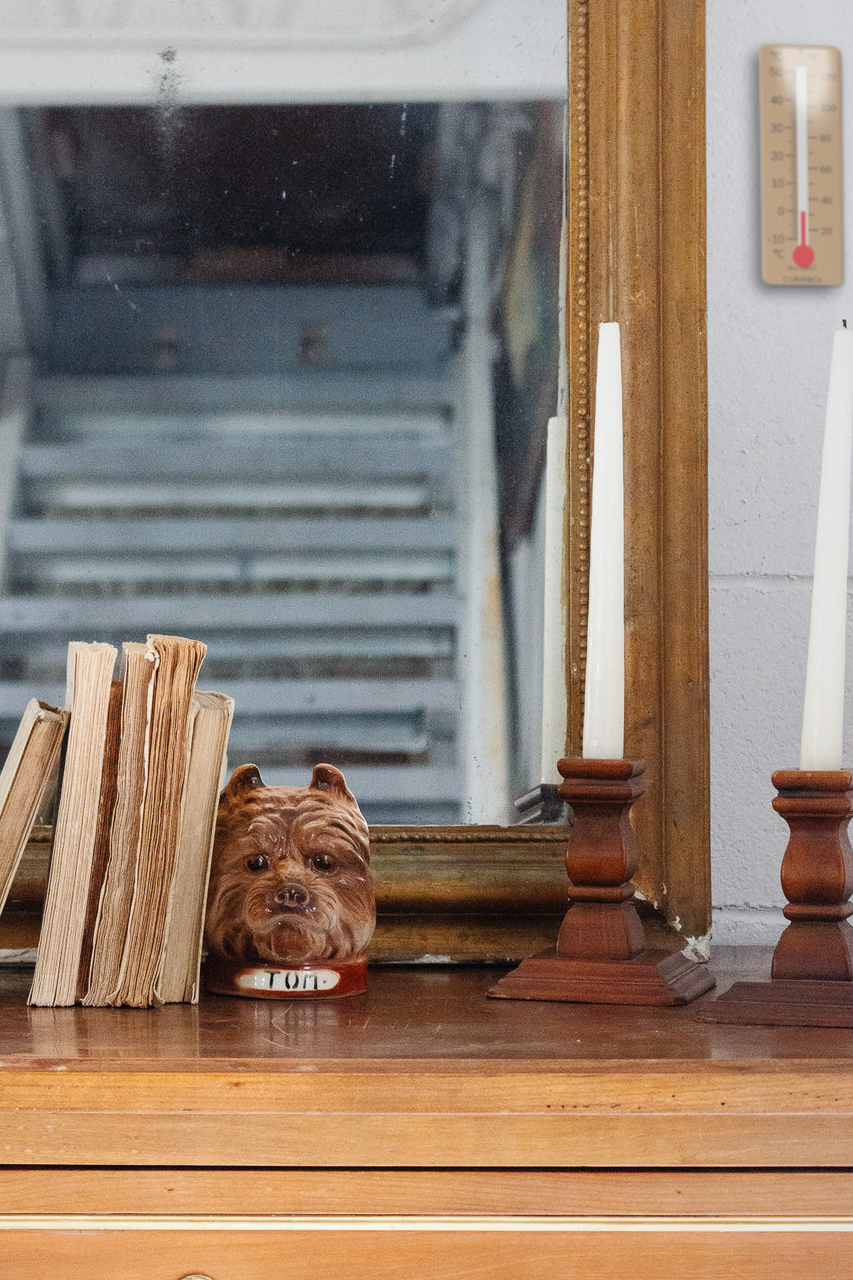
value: 0 (°C)
